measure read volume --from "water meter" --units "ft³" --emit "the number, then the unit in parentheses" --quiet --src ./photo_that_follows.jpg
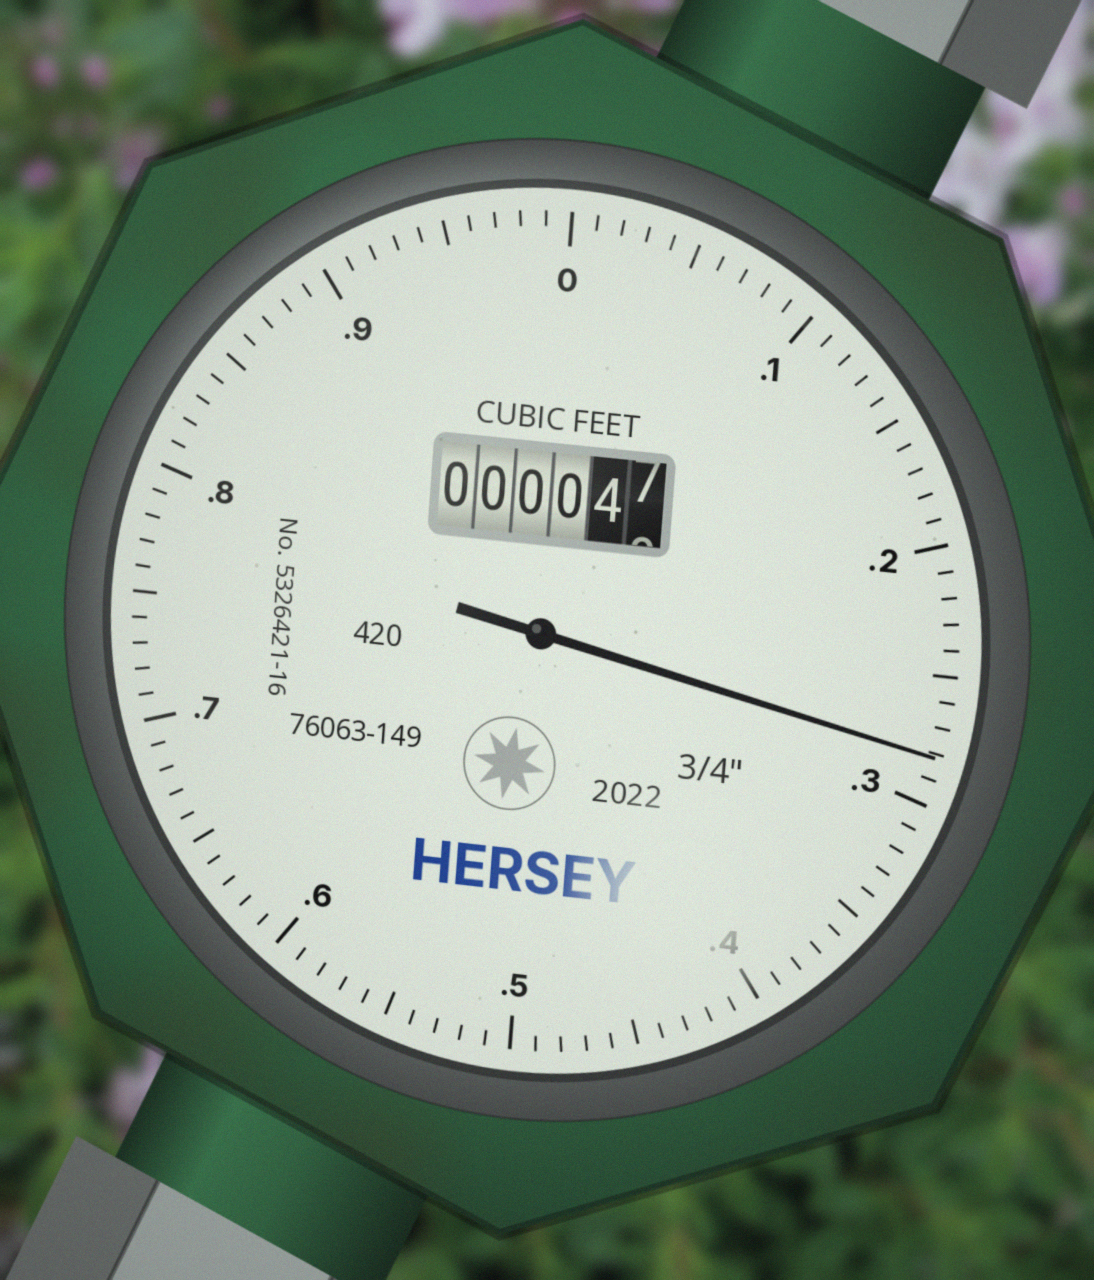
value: 47.28 (ft³)
